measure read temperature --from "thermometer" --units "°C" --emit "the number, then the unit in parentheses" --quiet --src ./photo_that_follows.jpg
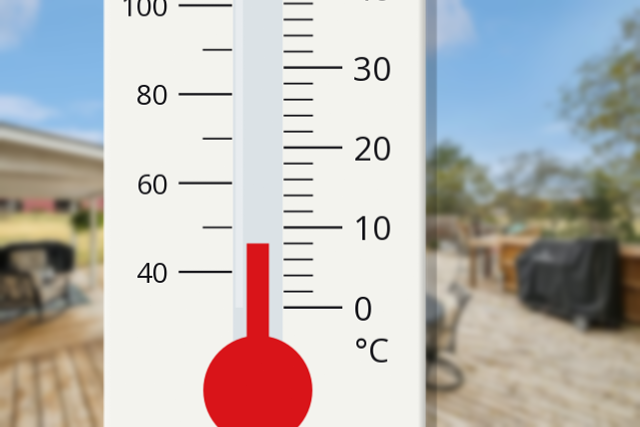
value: 8 (°C)
